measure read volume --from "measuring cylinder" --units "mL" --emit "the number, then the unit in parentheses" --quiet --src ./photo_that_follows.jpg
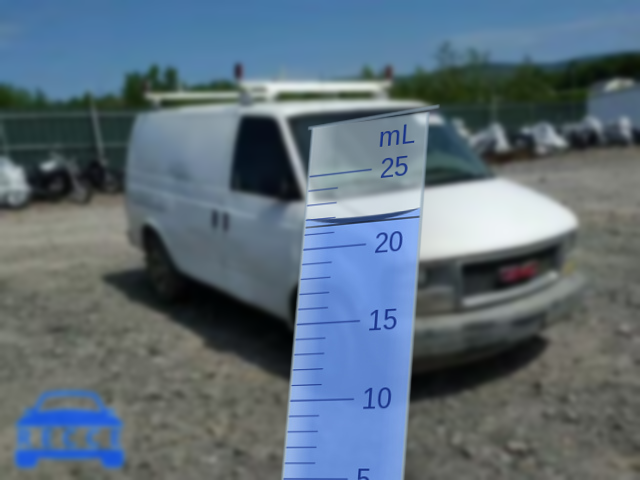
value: 21.5 (mL)
